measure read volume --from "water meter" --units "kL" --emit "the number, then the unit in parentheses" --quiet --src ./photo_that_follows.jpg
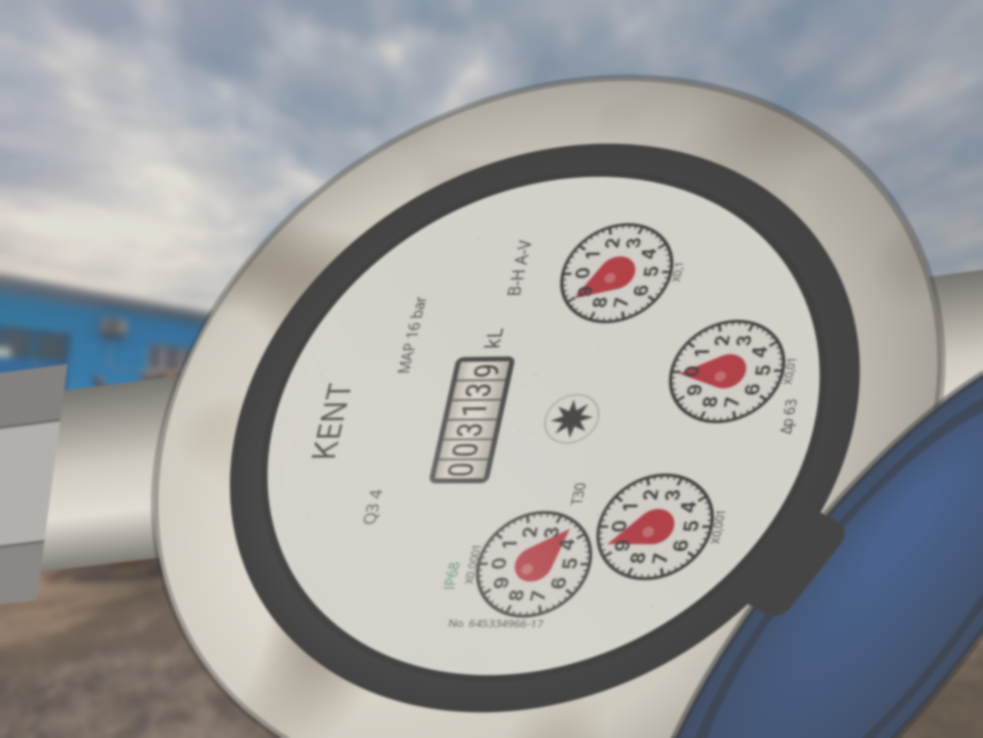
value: 3138.8993 (kL)
